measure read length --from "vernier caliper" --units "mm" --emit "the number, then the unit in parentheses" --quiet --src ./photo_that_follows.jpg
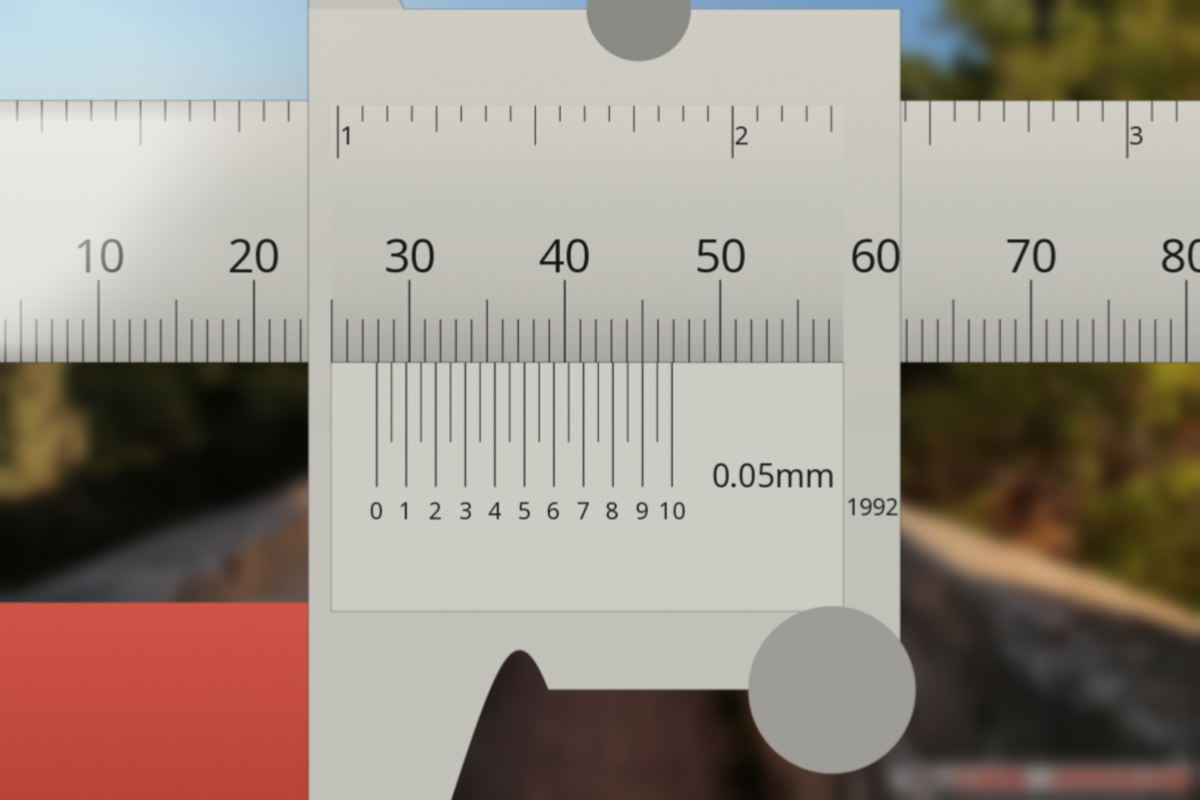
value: 27.9 (mm)
